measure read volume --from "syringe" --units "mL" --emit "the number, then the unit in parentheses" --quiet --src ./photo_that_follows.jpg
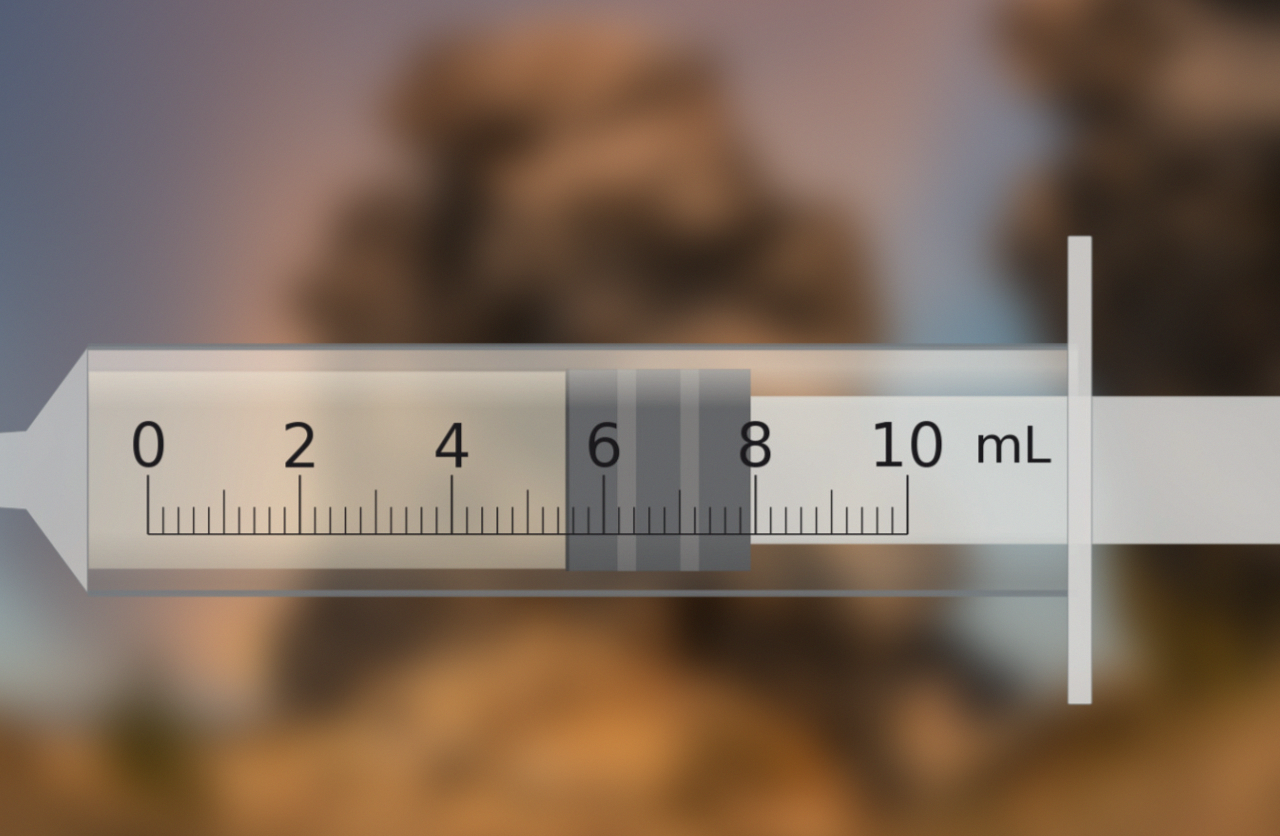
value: 5.5 (mL)
